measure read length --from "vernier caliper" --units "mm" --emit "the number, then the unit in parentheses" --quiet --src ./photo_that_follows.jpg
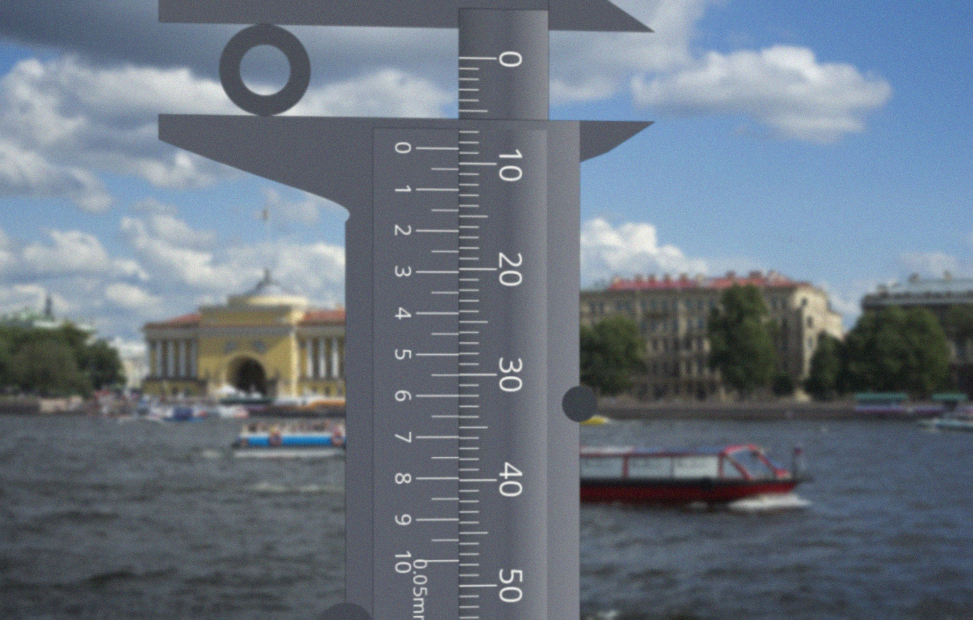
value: 8.6 (mm)
